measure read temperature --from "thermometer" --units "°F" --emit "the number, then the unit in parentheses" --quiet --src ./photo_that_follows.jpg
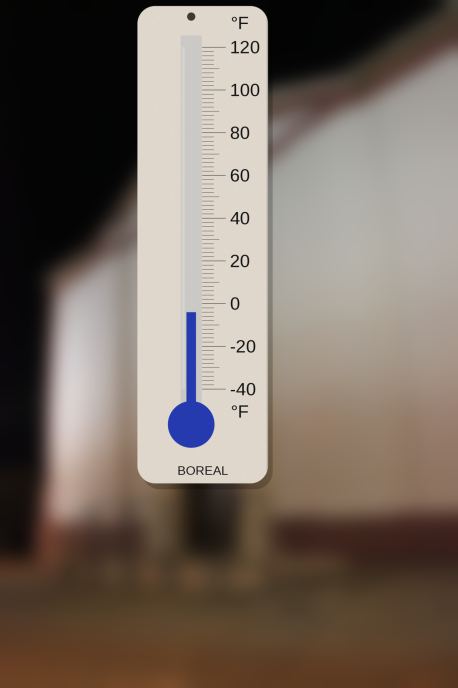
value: -4 (°F)
